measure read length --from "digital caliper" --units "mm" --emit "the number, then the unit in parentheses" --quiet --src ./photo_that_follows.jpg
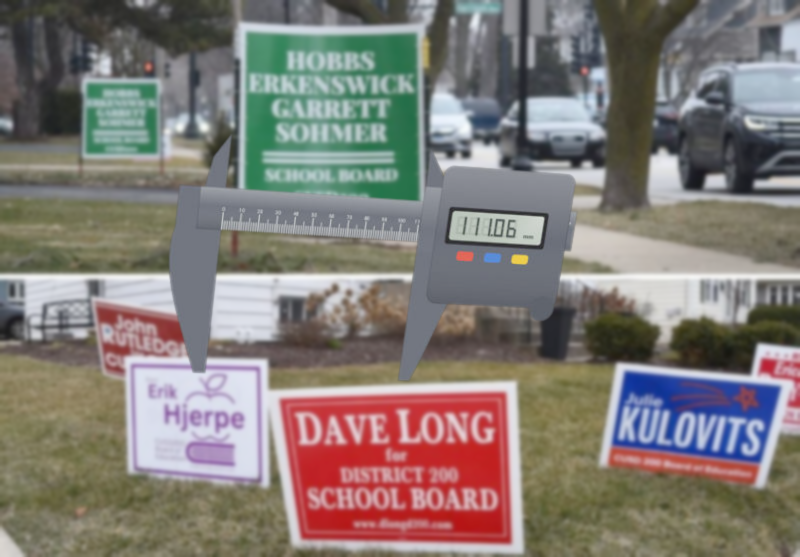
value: 111.06 (mm)
